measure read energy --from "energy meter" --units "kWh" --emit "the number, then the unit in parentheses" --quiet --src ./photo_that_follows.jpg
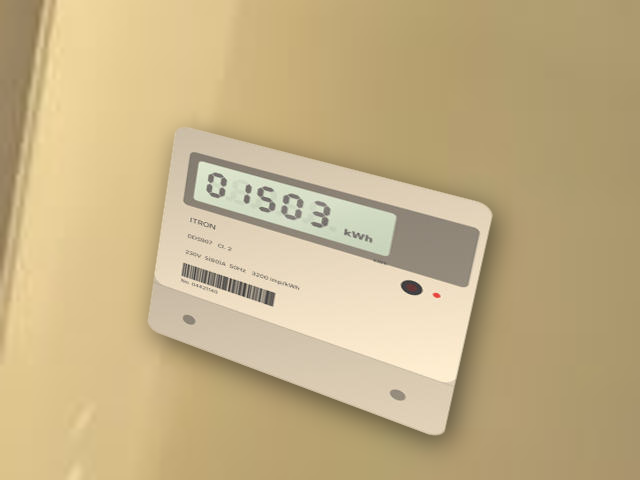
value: 1503 (kWh)
